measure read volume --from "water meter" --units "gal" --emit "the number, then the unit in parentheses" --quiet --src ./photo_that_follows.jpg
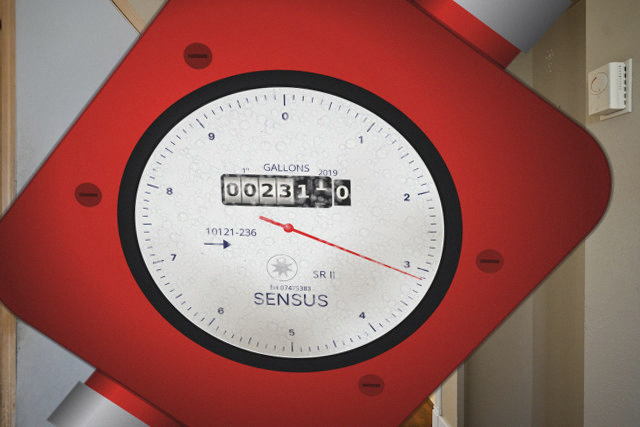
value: 23113.1 (gal)
